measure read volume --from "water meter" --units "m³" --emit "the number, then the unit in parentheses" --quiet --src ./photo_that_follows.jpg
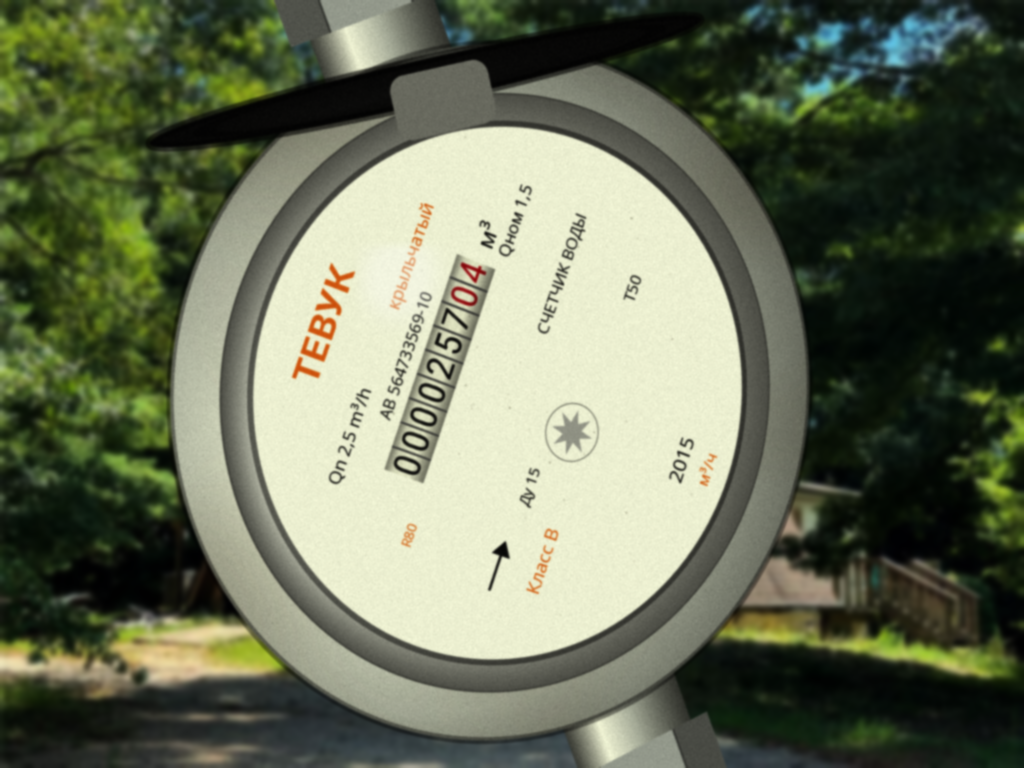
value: 257.04 (m³)
